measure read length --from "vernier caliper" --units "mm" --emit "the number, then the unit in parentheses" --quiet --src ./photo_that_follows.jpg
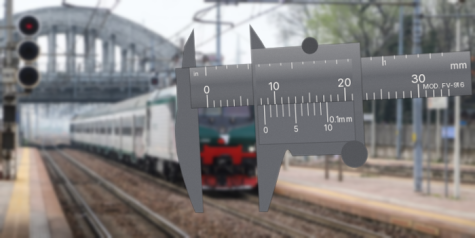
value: 8.4 (mm)
